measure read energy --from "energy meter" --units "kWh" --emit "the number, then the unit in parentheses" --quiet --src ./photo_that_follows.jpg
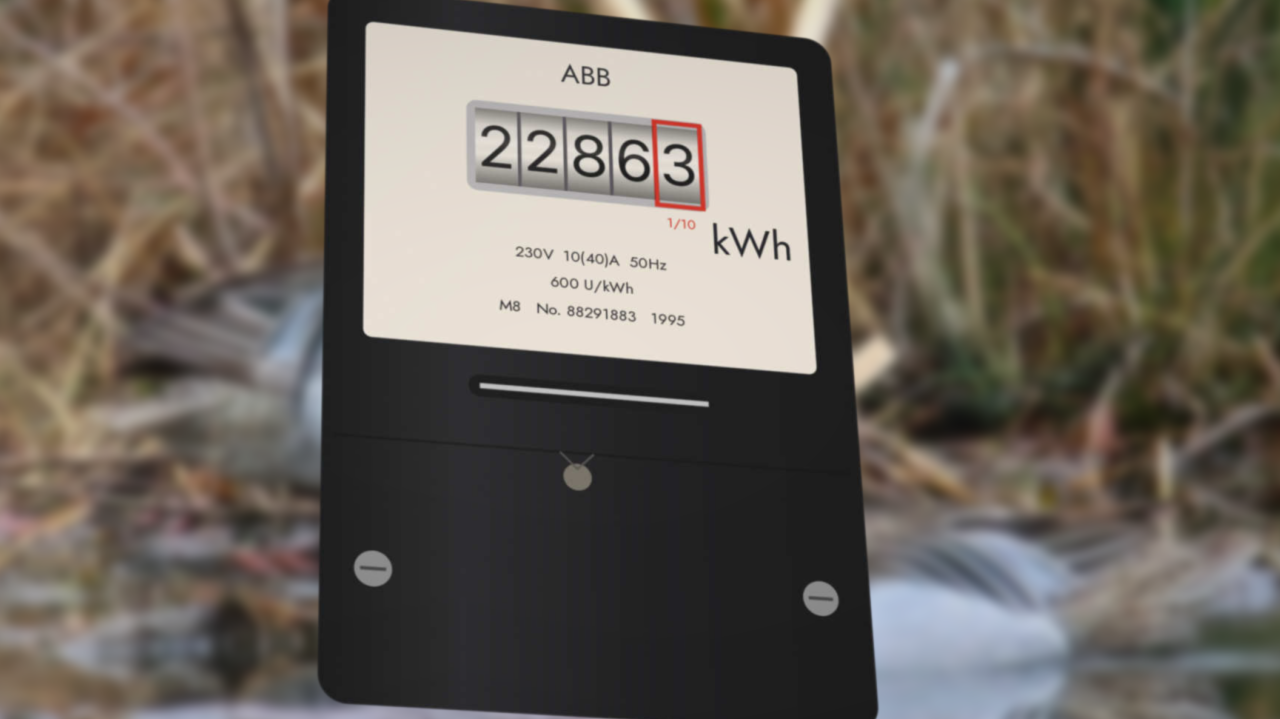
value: 2286.3 (kWh)
